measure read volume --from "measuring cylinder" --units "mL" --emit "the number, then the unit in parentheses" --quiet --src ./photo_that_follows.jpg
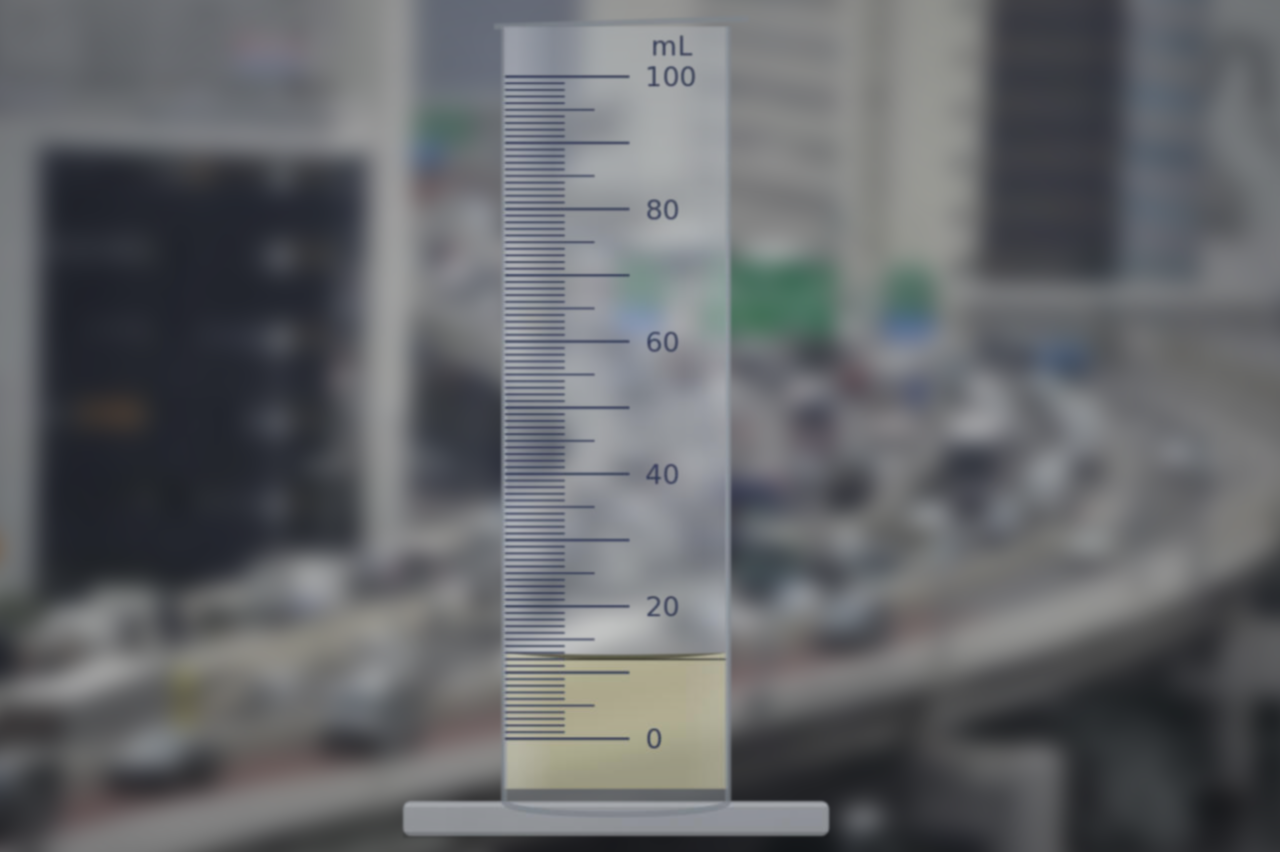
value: 12 (mL)
